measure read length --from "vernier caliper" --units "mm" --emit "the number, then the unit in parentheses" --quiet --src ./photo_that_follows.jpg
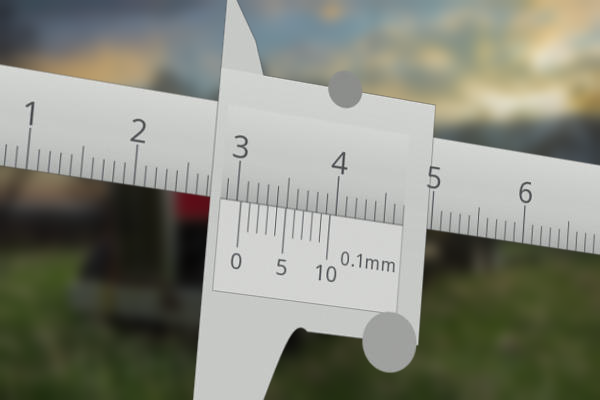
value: 30.4 (mm)
